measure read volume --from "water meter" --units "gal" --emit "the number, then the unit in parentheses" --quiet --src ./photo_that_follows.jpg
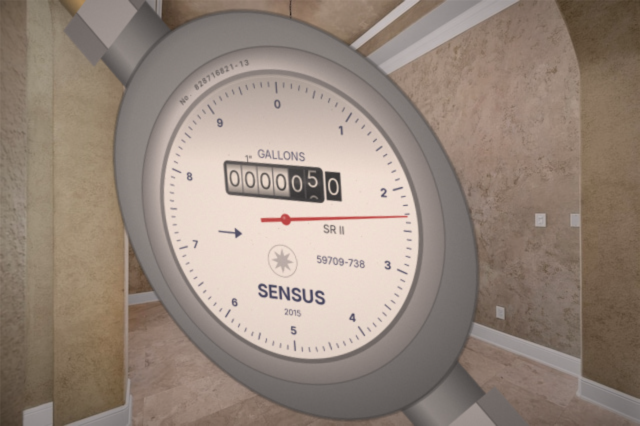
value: 52.3 (gal)
